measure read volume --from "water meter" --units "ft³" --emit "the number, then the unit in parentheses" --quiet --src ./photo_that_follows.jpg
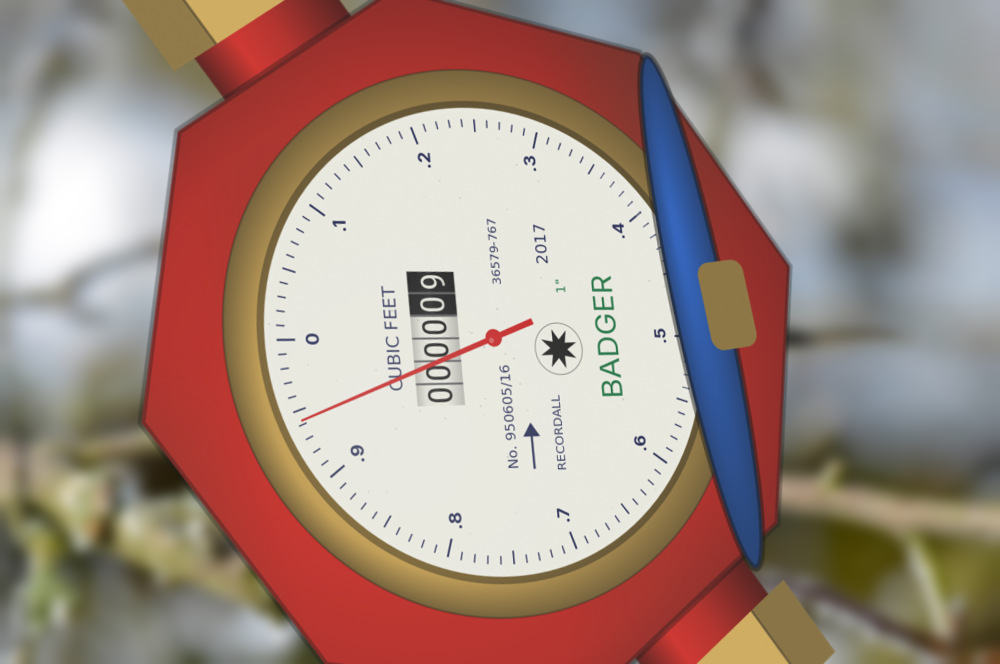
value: 8.94 (ft³)
